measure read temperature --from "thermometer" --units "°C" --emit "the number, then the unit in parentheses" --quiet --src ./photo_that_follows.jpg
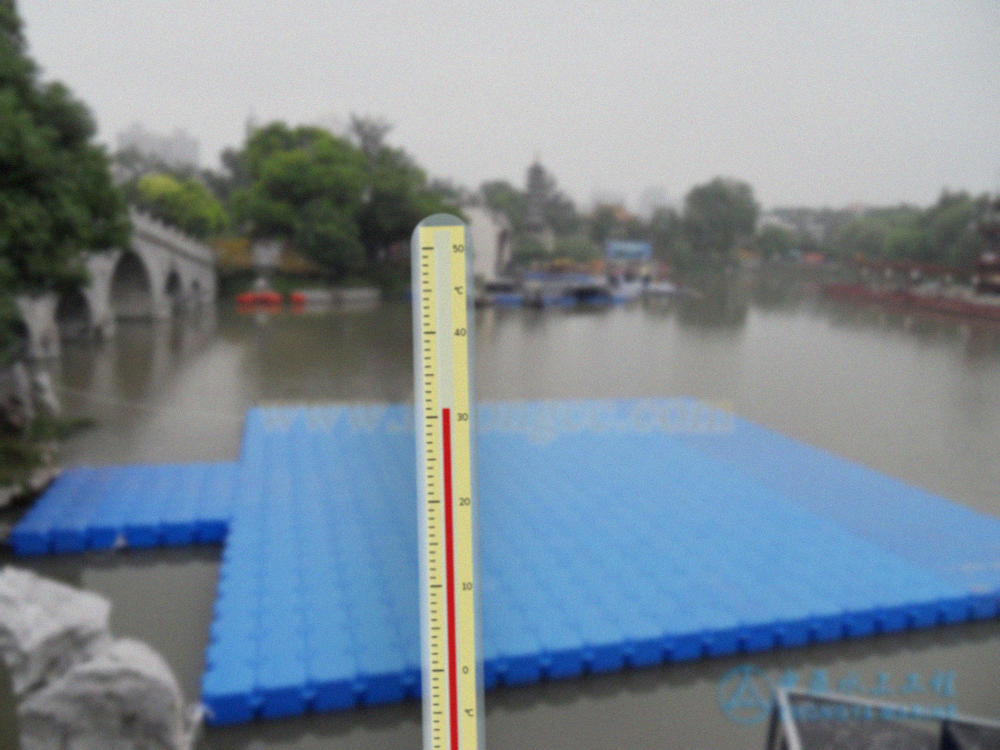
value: 31 (°C)
